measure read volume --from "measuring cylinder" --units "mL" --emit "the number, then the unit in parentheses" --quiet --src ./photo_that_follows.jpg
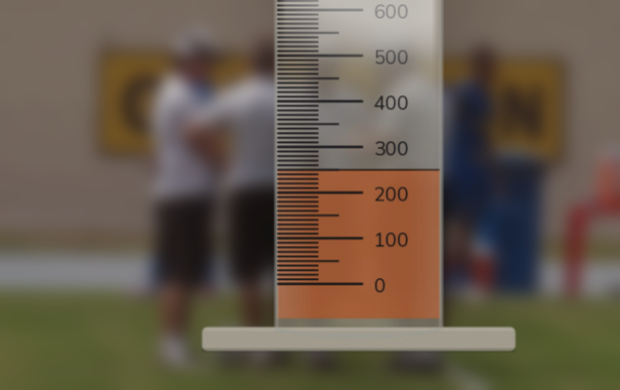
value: 250 (mL)
